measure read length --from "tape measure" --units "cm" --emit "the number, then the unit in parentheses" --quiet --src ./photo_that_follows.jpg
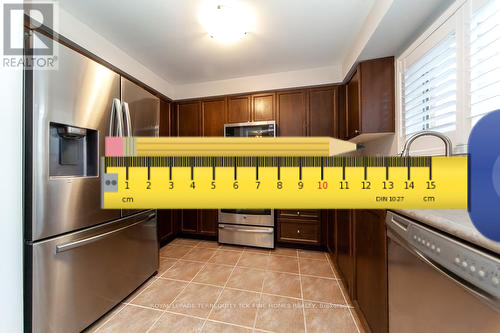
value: 12 (cm)
